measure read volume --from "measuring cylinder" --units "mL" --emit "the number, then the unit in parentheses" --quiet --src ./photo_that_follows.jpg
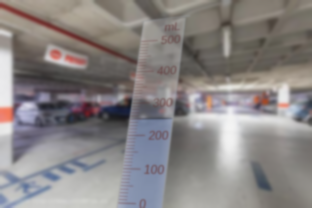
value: 250 (mL)
